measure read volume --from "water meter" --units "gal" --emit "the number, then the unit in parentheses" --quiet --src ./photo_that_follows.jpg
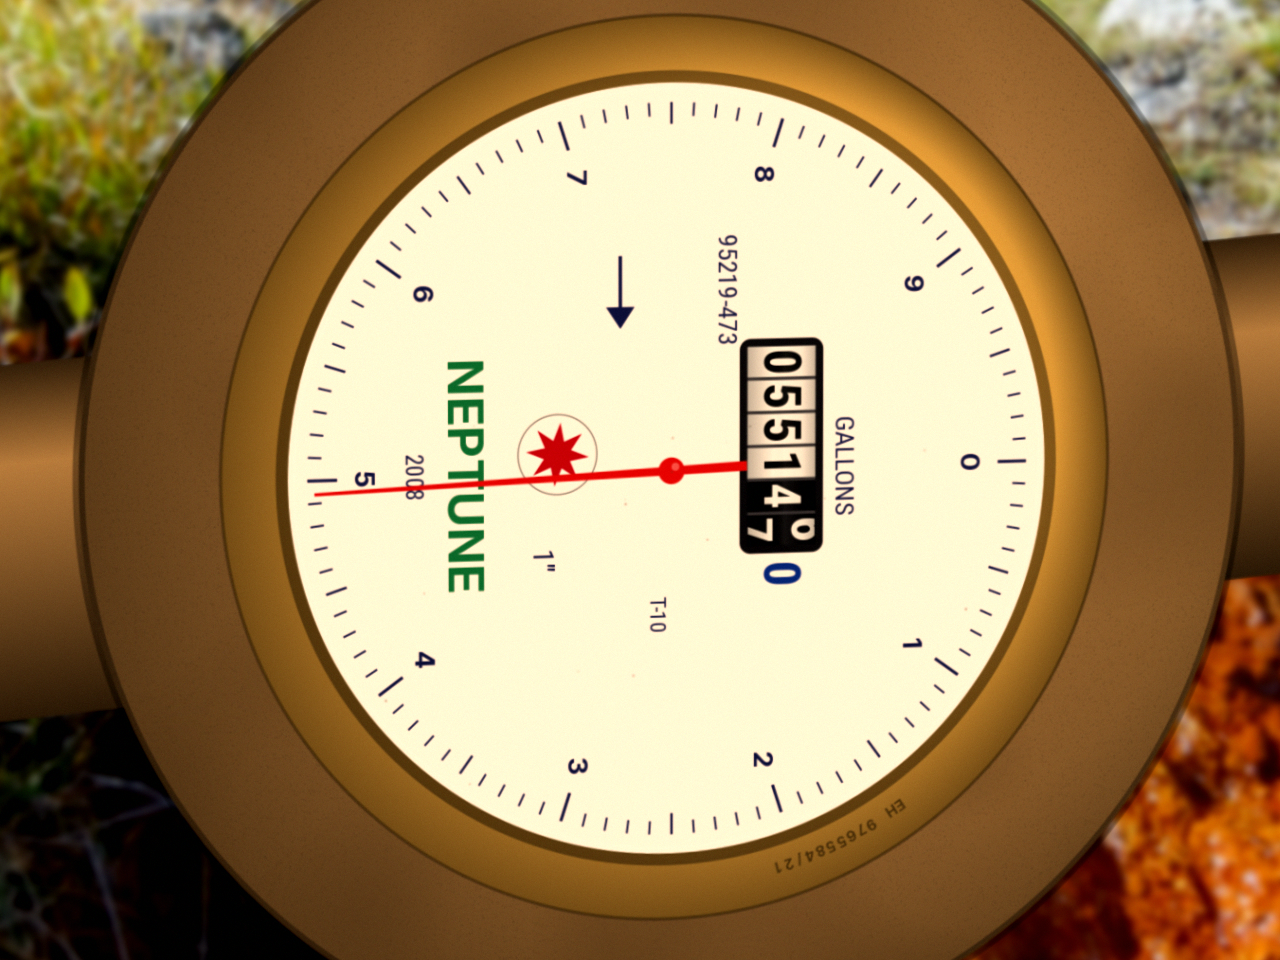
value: 551464.9 (gal)
